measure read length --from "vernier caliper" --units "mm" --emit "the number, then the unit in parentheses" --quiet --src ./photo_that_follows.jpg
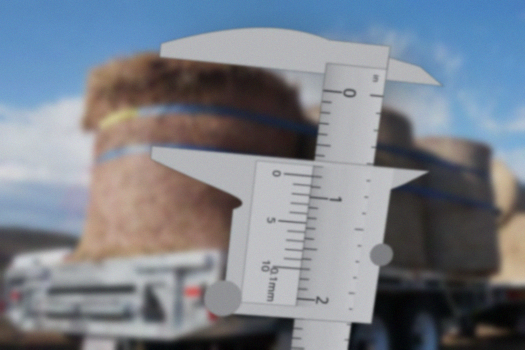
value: 8.0 (mm)
